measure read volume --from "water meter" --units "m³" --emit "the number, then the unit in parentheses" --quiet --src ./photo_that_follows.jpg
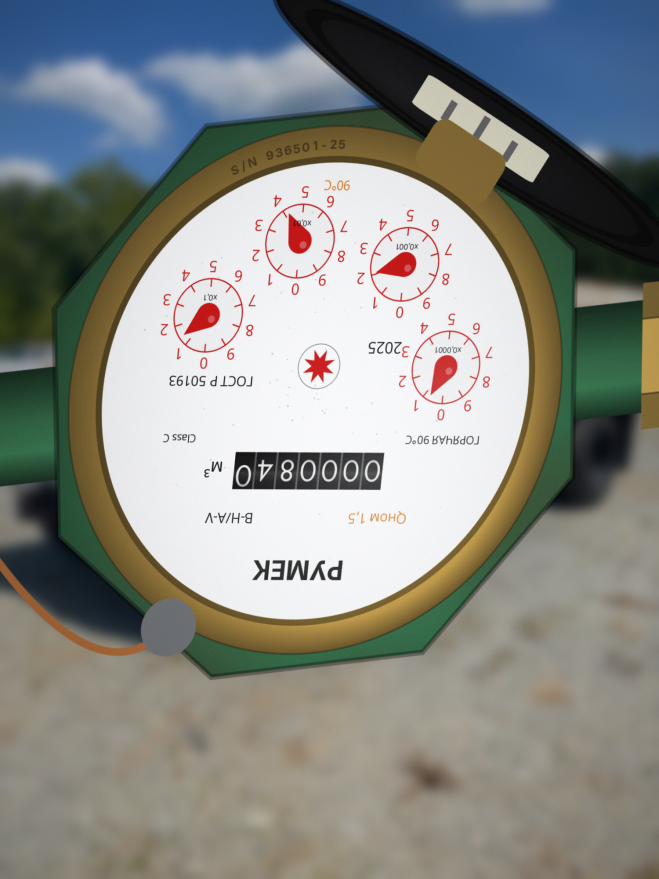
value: 840.1420 (m³)
